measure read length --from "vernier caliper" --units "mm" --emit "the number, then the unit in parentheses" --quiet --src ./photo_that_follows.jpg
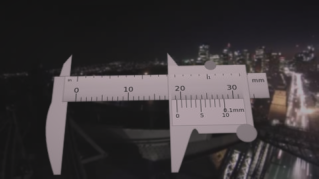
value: 19.2 (mm)
